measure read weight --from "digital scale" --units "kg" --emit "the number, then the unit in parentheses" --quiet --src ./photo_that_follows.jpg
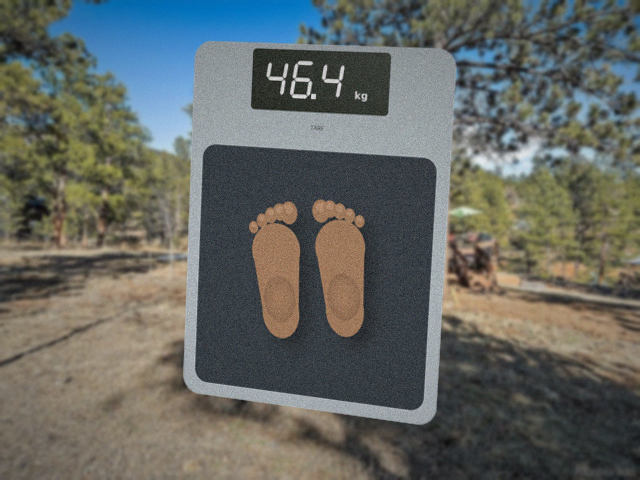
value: 46.4 (kg)
